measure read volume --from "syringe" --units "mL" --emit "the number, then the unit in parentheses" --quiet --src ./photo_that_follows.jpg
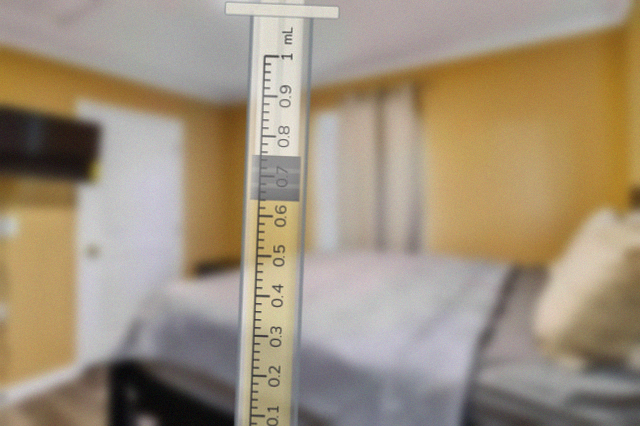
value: 0.64 (mL)
